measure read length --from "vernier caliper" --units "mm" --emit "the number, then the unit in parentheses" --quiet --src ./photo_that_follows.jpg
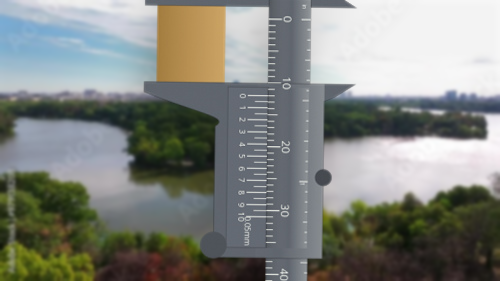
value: 12.0 (mm)
